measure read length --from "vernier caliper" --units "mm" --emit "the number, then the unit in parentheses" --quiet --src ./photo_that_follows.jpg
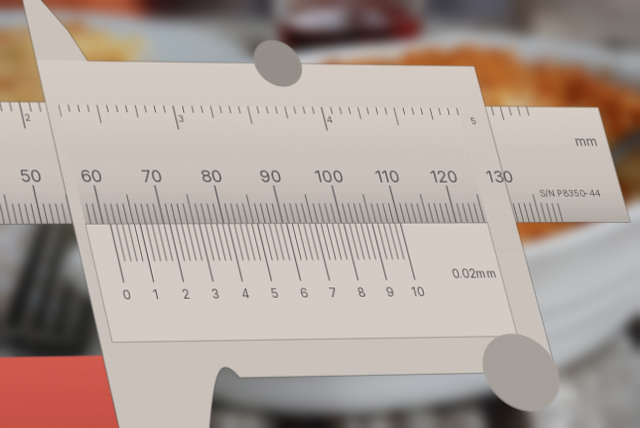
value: 61.2 (mm)
